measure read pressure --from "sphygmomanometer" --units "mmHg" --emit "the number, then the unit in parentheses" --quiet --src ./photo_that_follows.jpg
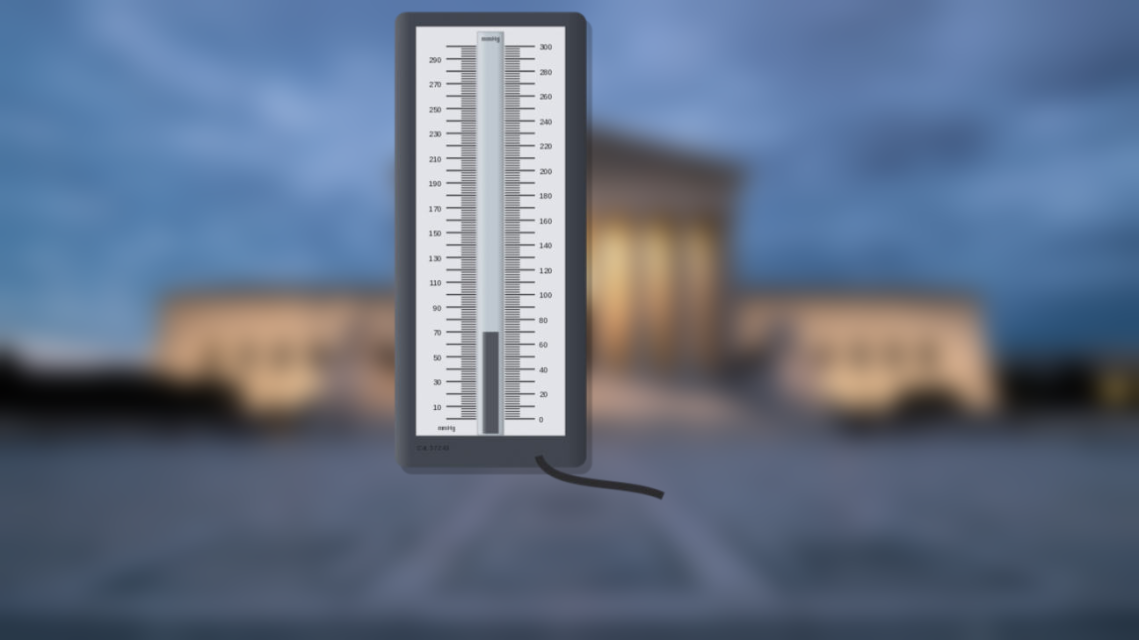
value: 70 (mmHg)
